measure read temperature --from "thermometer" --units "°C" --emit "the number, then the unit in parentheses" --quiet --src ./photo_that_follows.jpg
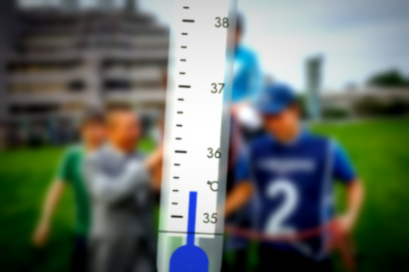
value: 35.4 (°C)
